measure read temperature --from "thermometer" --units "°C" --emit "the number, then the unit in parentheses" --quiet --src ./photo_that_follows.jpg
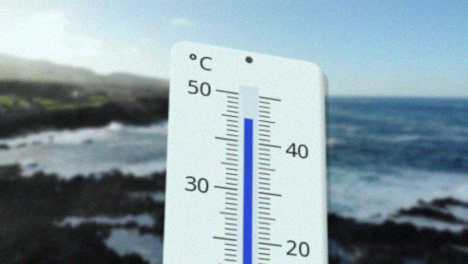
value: 45 (°C)
